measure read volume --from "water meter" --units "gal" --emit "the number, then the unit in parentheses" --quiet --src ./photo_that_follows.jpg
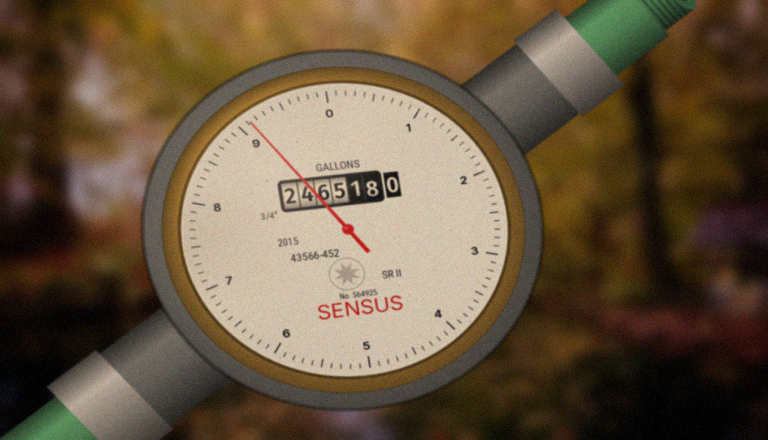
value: 2465179.1 (gal)
